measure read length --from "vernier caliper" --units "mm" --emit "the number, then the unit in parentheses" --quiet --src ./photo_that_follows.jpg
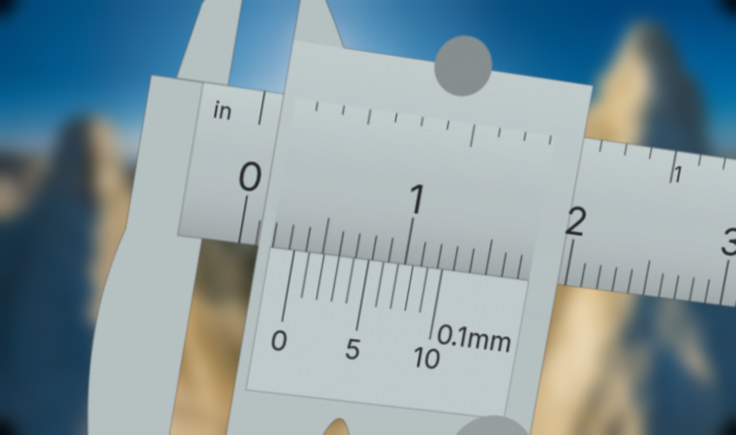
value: 3.3 (mm)
